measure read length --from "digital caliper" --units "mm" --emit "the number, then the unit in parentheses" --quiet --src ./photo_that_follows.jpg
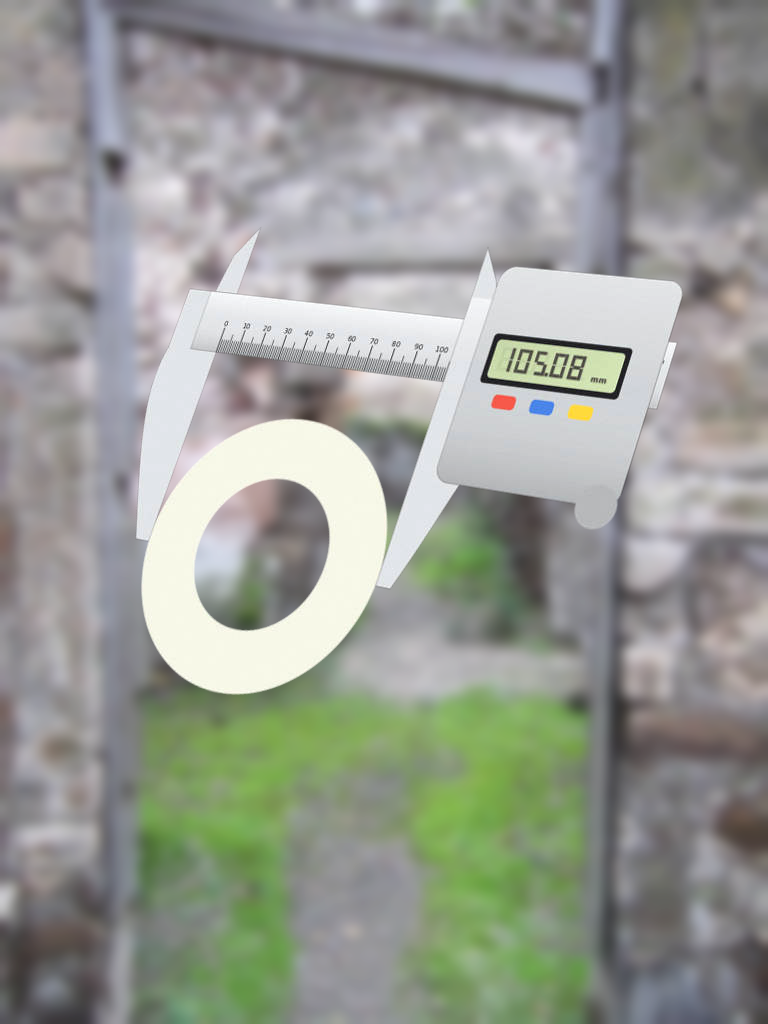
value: 105.08 (mm)
